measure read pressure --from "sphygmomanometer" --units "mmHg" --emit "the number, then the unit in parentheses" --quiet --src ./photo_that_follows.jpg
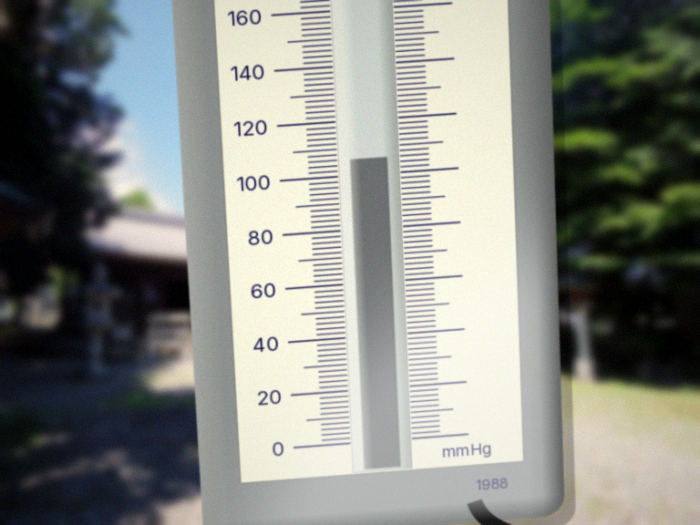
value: 106 (mmHg)
